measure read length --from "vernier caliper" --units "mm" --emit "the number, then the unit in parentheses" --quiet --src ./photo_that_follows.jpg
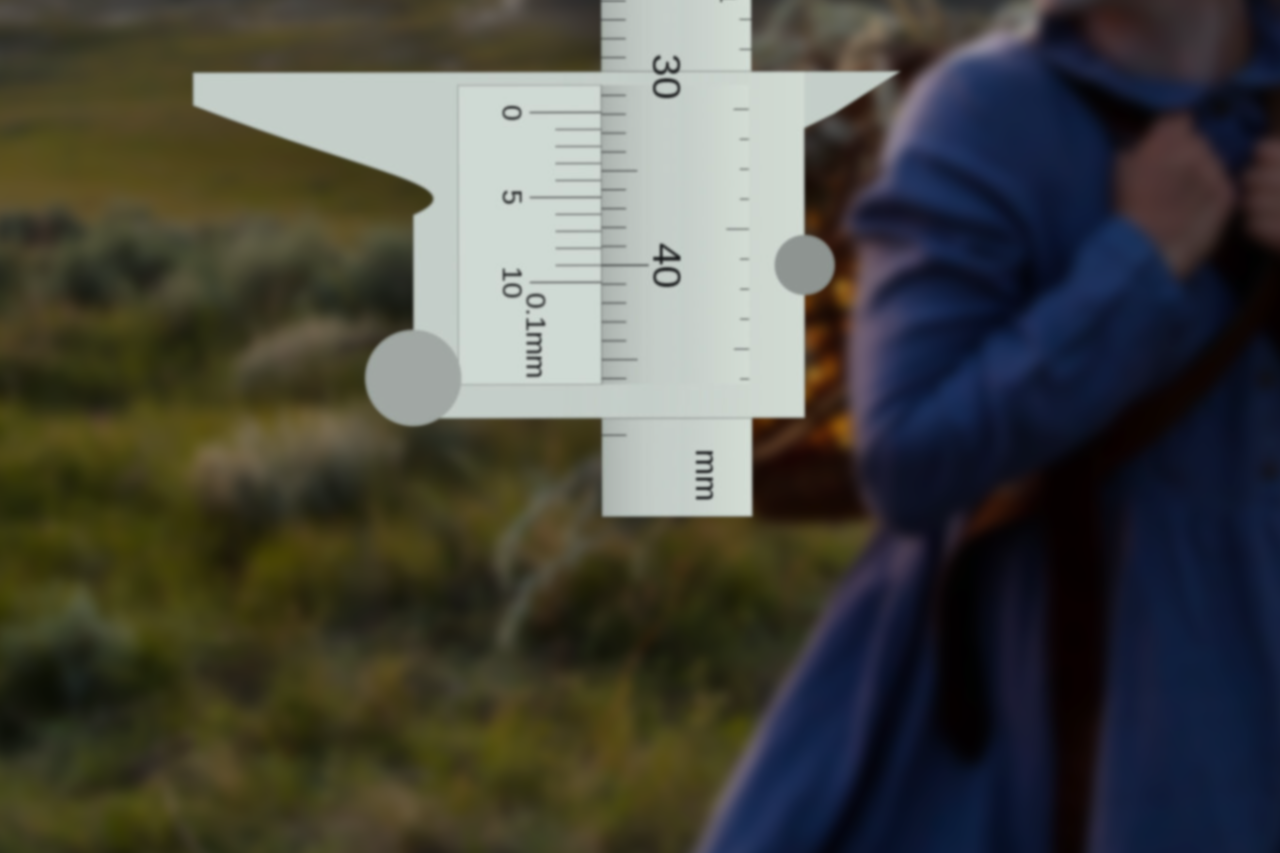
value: 31.9 (mm)
